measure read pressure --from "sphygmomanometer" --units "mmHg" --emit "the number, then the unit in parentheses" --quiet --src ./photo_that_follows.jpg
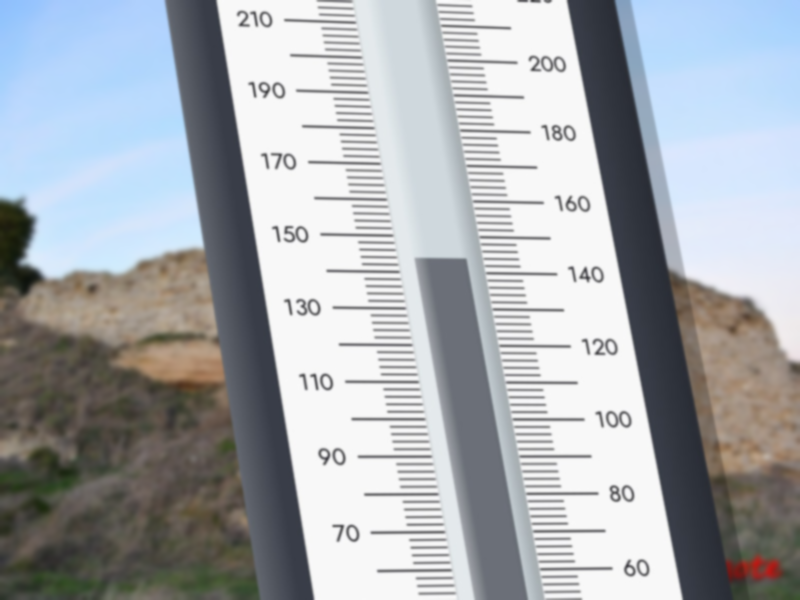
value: 144 (mmHg)
